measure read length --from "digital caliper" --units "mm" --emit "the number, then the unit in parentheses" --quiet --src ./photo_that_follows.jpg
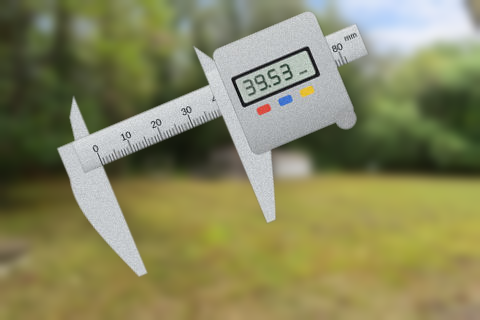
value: 39.53 (mm)
